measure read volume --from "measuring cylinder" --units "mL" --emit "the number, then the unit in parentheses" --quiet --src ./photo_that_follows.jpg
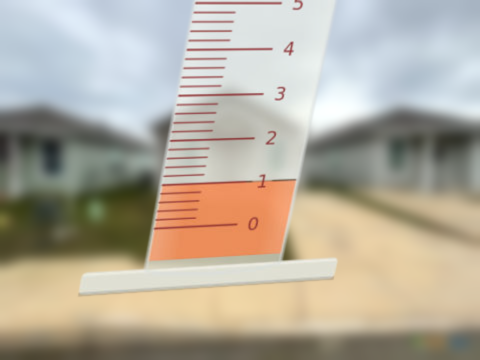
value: 1 (mL)
